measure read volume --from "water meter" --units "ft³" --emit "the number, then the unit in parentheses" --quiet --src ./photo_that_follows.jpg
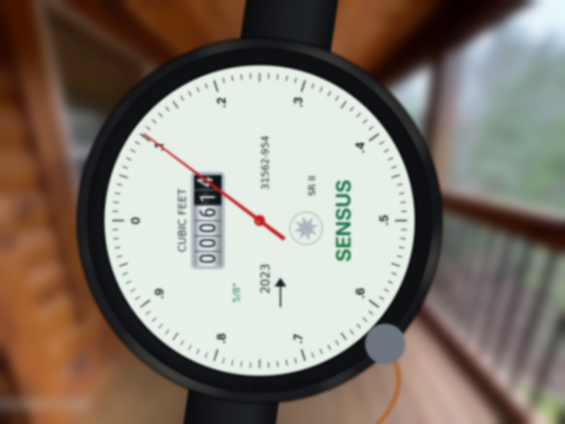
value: 614.10 (ft³)
